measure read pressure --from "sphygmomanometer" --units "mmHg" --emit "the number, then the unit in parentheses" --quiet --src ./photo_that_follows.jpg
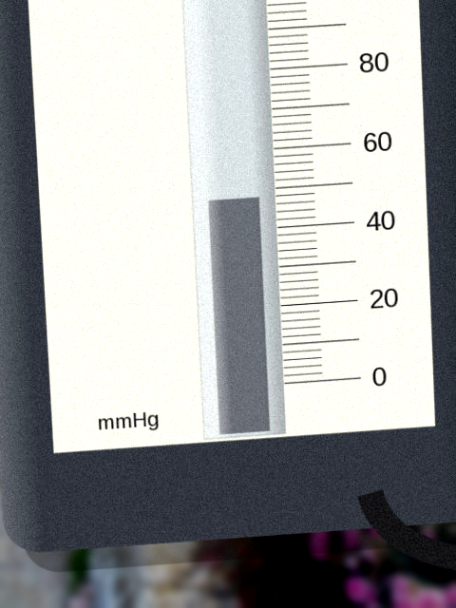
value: 48 (mmHg)
